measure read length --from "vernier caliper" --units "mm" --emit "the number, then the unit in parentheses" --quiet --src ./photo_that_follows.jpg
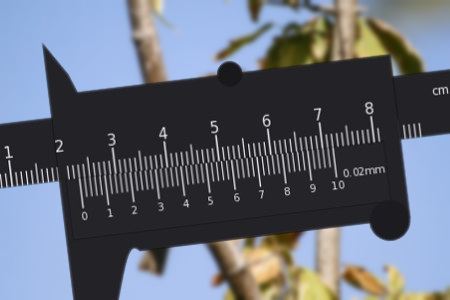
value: 23.0 (mm)
